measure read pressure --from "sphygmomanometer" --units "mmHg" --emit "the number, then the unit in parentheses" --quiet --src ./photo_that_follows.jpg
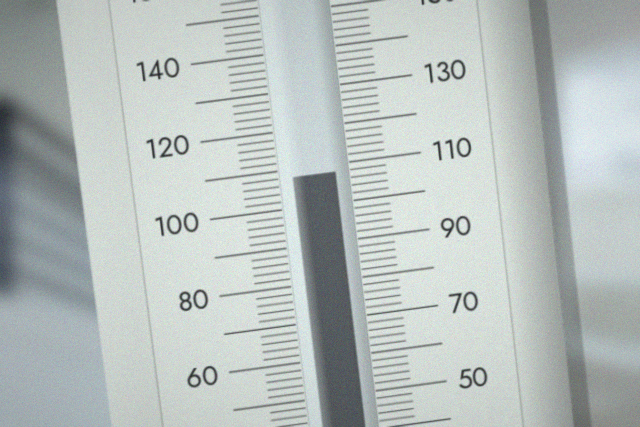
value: 108 (mmHg)
